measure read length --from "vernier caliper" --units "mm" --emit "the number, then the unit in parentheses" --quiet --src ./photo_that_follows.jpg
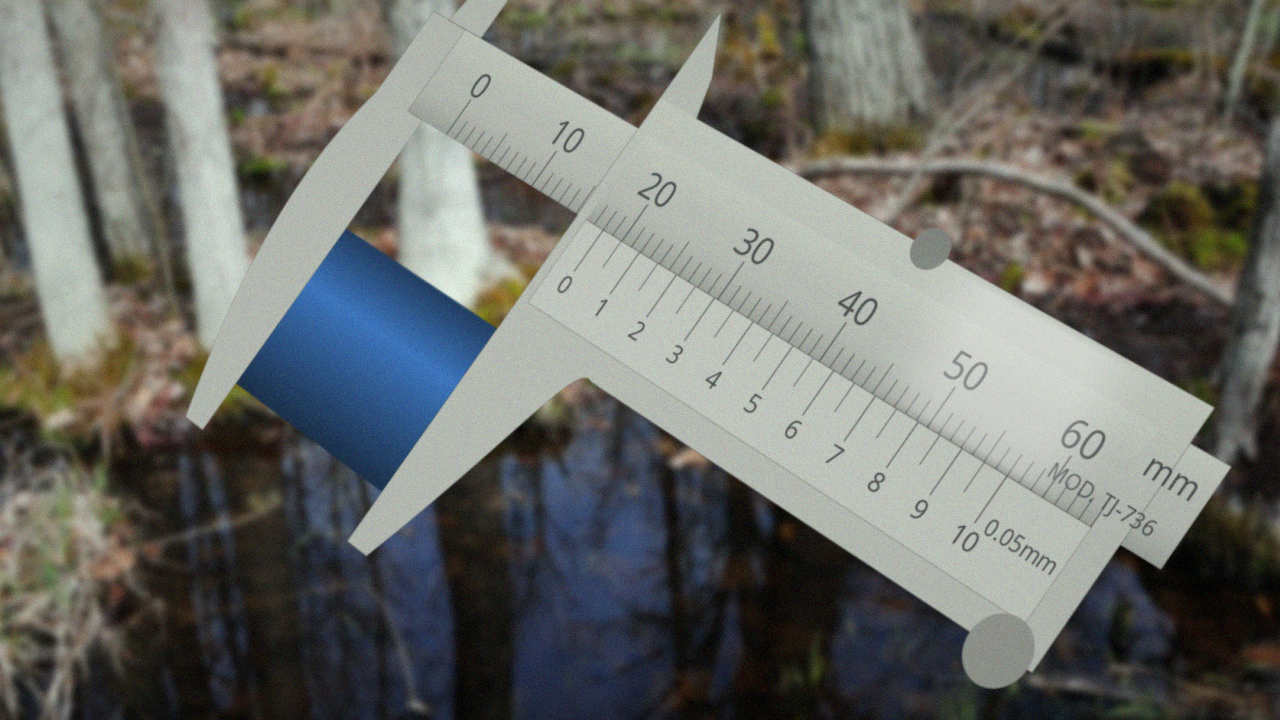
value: 18.0 (mm)
